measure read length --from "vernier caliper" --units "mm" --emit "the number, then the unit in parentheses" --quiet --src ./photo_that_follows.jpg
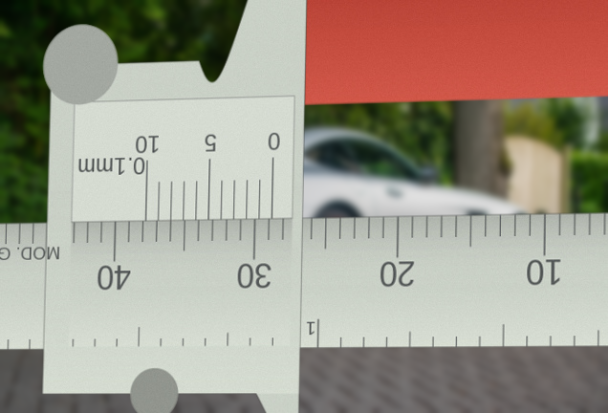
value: 28.8 (mm)
